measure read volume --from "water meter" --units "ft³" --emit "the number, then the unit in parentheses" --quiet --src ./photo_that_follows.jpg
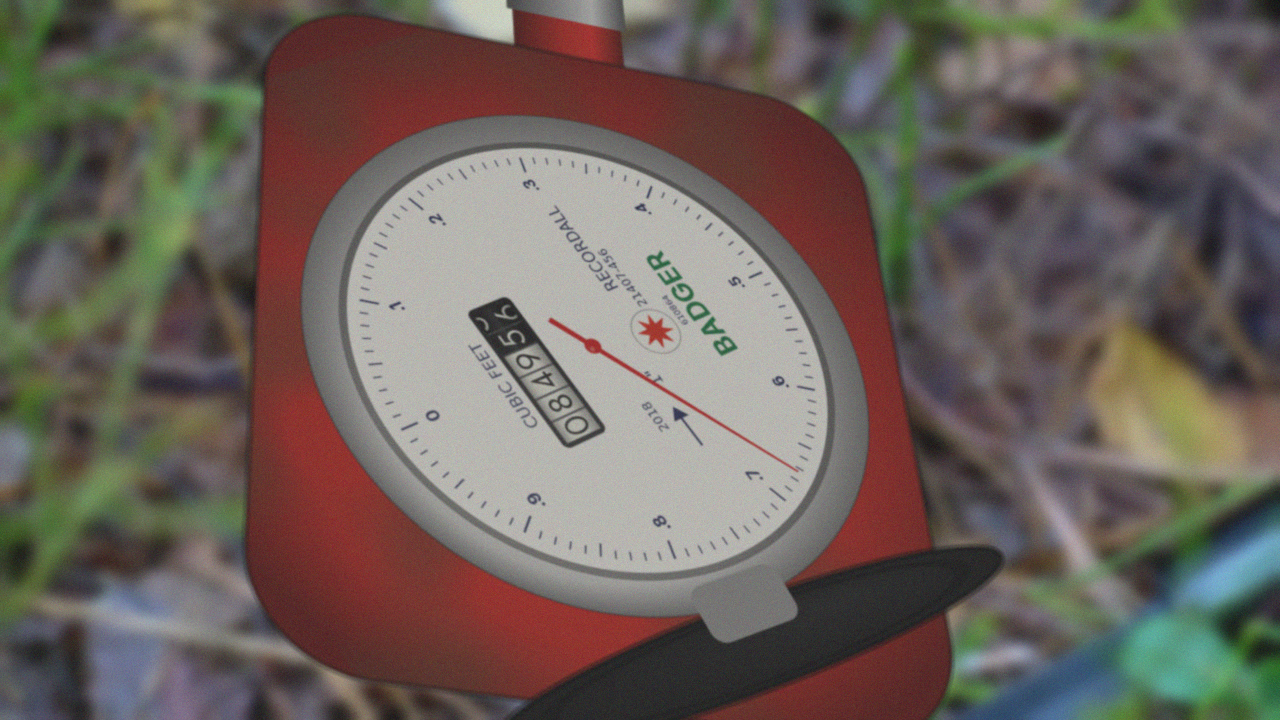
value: 84955.67 (ft³)
